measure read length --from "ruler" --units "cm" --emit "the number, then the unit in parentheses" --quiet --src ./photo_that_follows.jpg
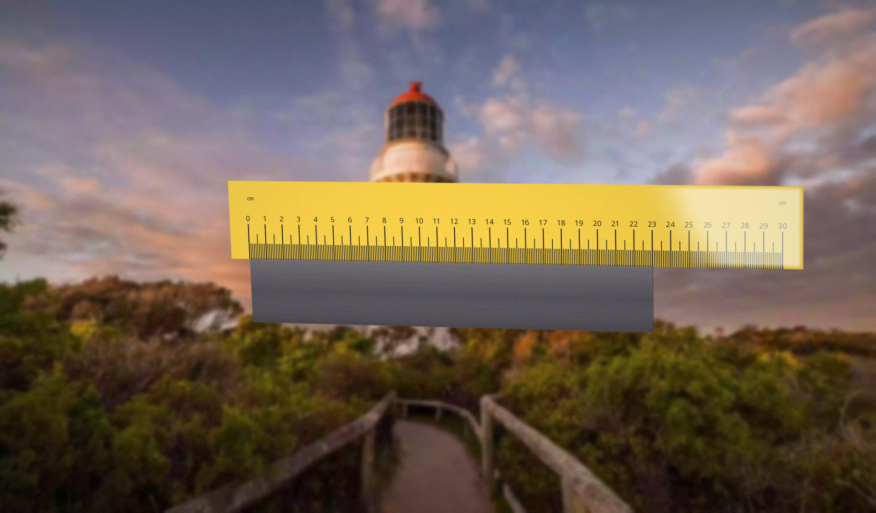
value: 23 (cm)
